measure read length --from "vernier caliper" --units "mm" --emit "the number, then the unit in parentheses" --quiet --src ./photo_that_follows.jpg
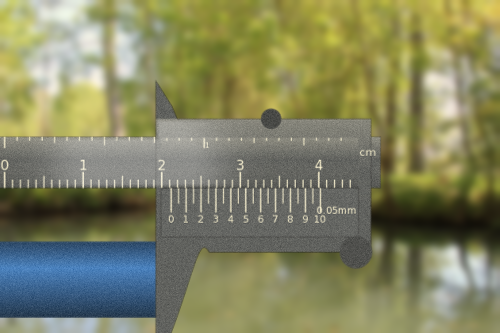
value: 21.2 (mm)
